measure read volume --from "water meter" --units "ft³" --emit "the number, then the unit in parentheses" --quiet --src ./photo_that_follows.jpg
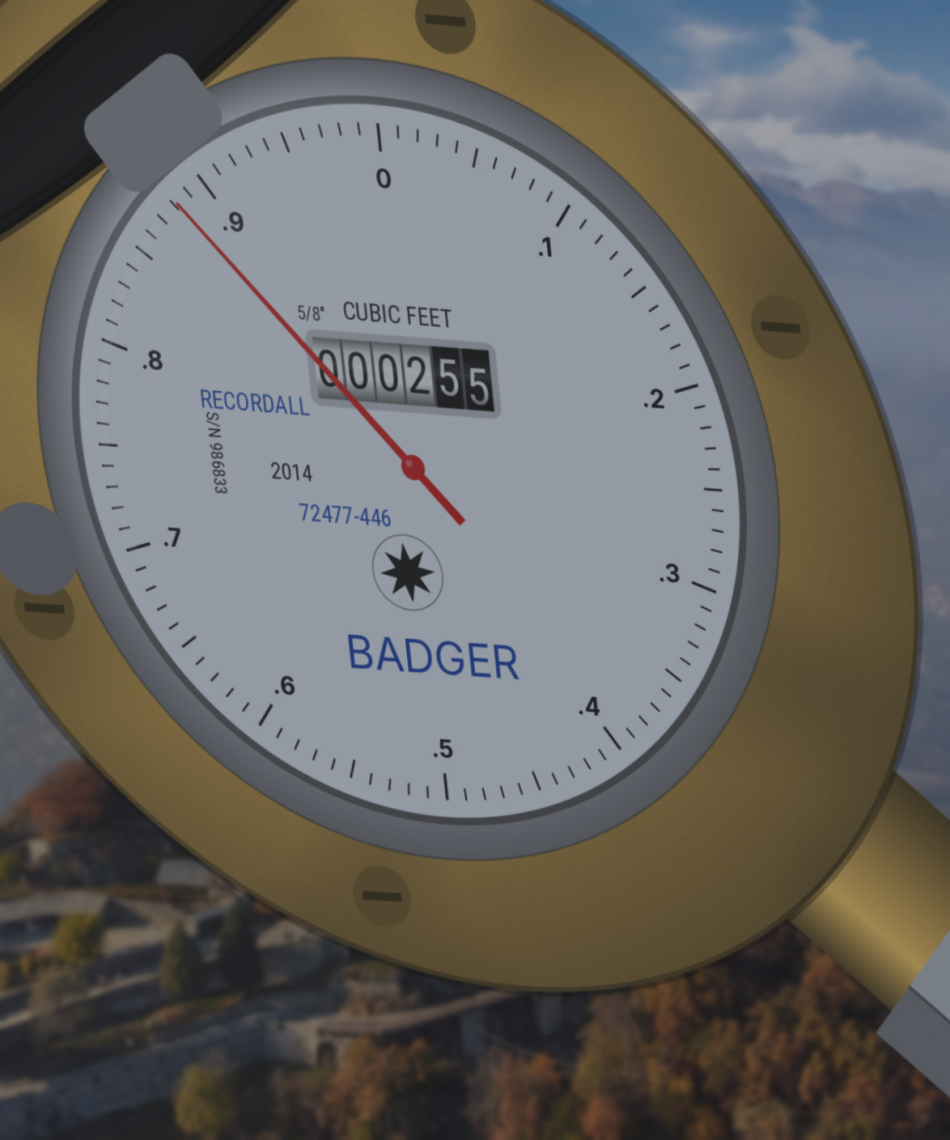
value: 254.88 (ft³)
